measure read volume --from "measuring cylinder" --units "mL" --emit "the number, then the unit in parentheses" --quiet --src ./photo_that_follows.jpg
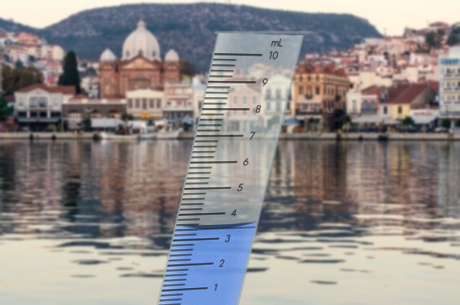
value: 3.4 (mL)
